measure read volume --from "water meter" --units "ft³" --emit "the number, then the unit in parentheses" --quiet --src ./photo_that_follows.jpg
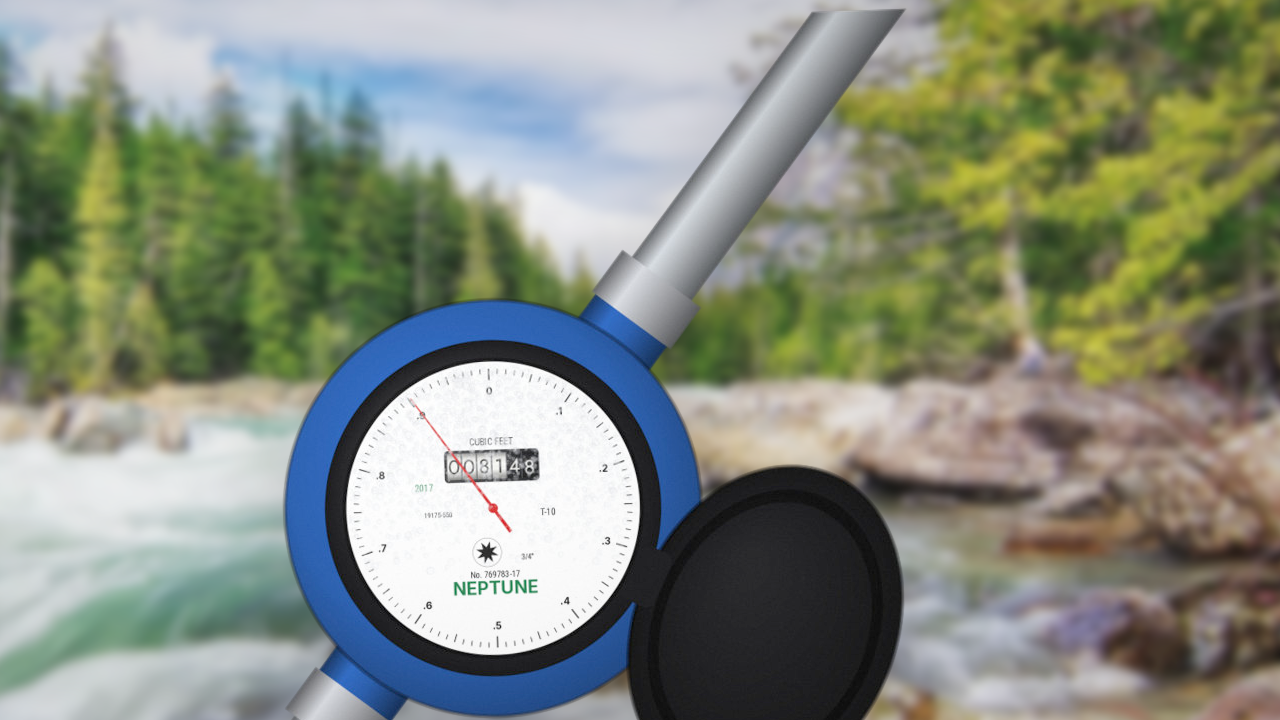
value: 8147.90 (ft³)
